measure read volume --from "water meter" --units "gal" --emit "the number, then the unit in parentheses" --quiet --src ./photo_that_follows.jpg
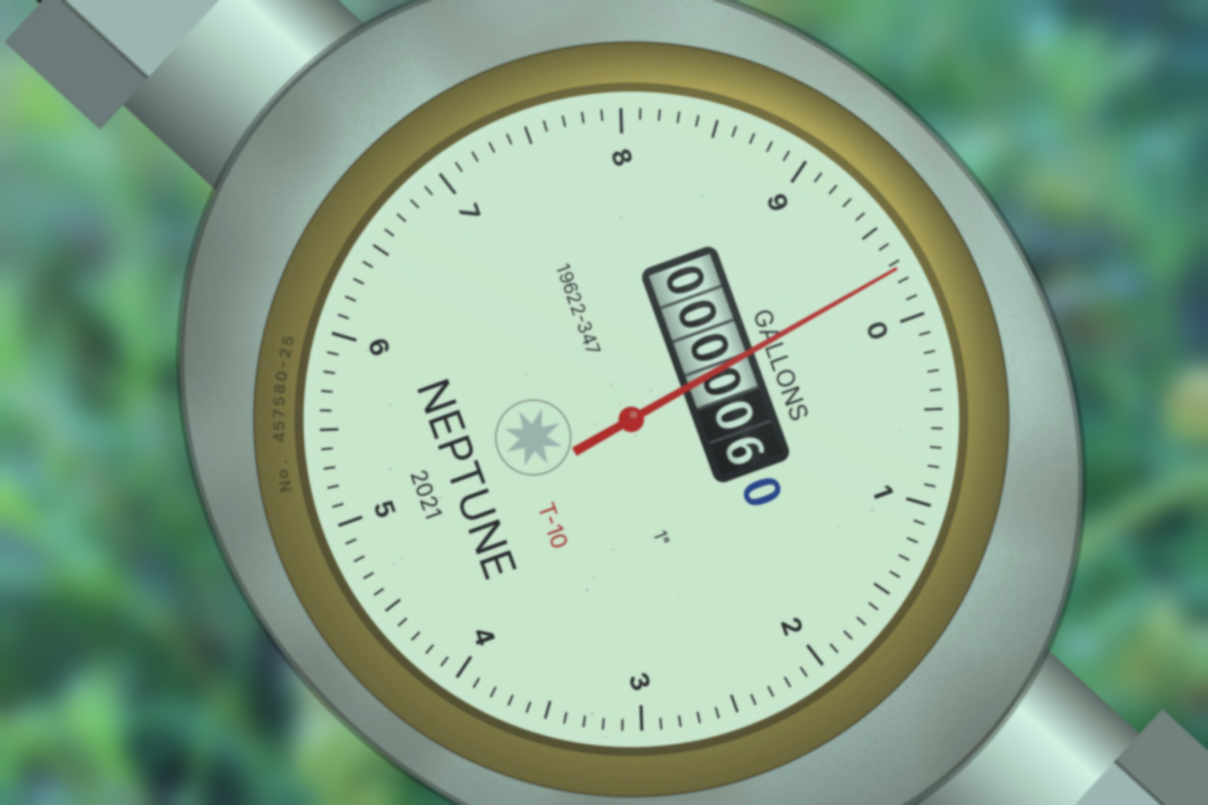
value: 59.7 (gal)
